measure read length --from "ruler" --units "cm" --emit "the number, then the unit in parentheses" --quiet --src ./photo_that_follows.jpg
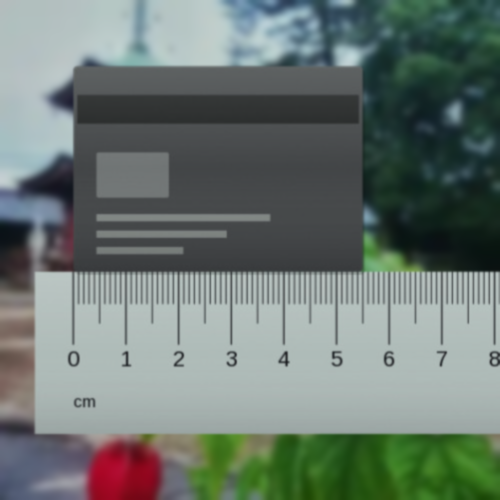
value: 5.5 (cm)
